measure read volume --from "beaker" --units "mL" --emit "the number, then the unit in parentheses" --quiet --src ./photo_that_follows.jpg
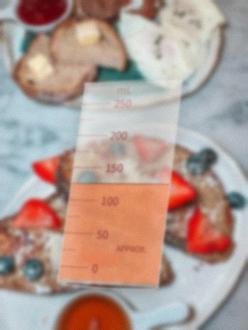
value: 125 (mL)
